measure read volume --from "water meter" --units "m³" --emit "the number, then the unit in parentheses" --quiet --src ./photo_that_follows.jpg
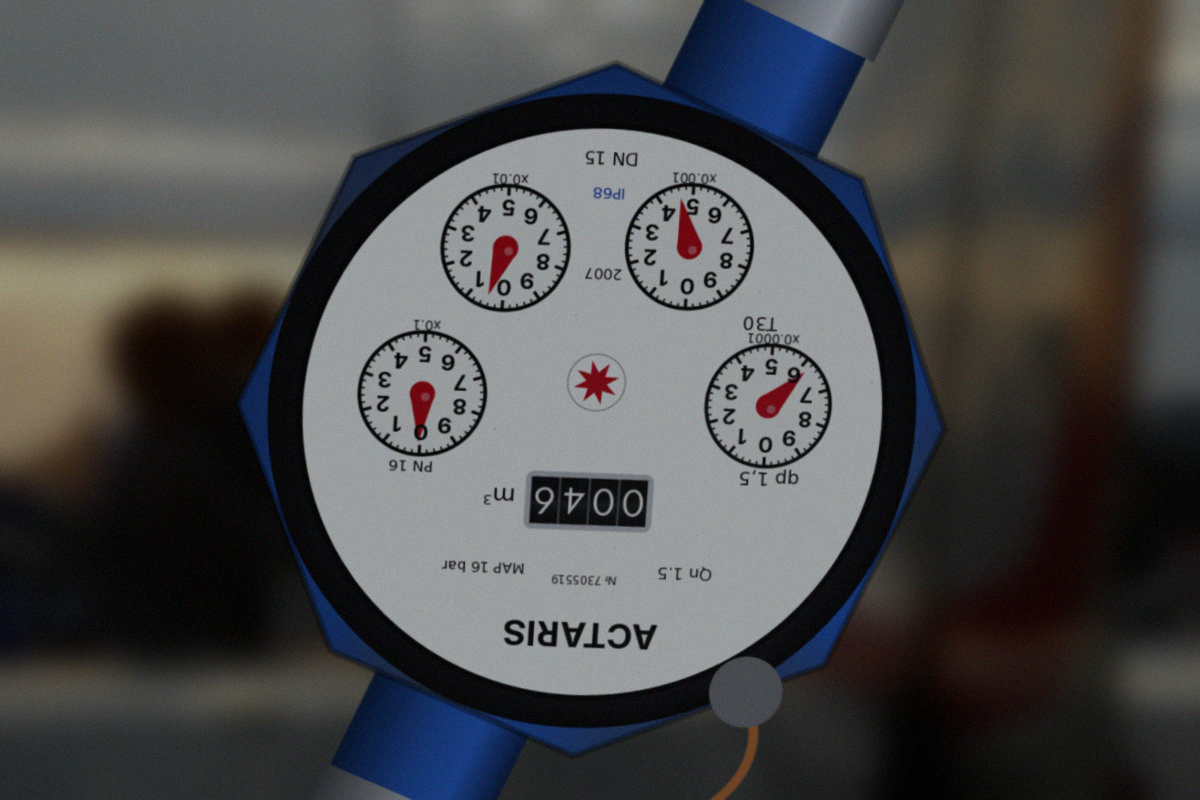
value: 46.0046 (m³)
